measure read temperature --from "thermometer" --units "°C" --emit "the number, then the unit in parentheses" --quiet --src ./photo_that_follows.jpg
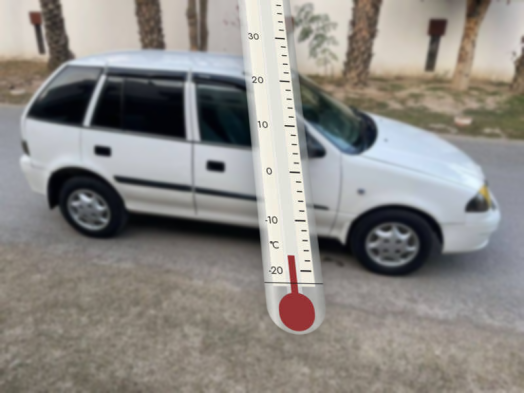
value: -17 (°C)
